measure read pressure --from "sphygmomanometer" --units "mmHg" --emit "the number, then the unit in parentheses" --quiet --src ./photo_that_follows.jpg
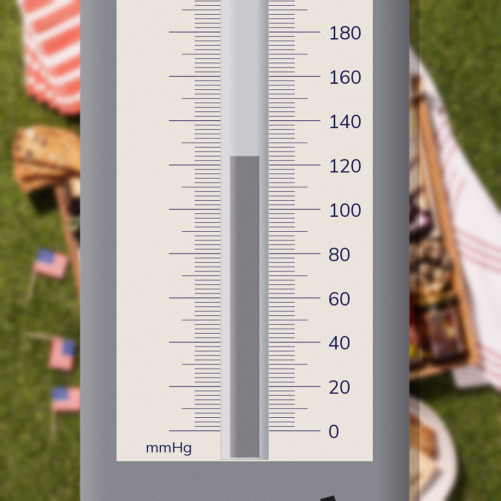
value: 124 (mmHg)
